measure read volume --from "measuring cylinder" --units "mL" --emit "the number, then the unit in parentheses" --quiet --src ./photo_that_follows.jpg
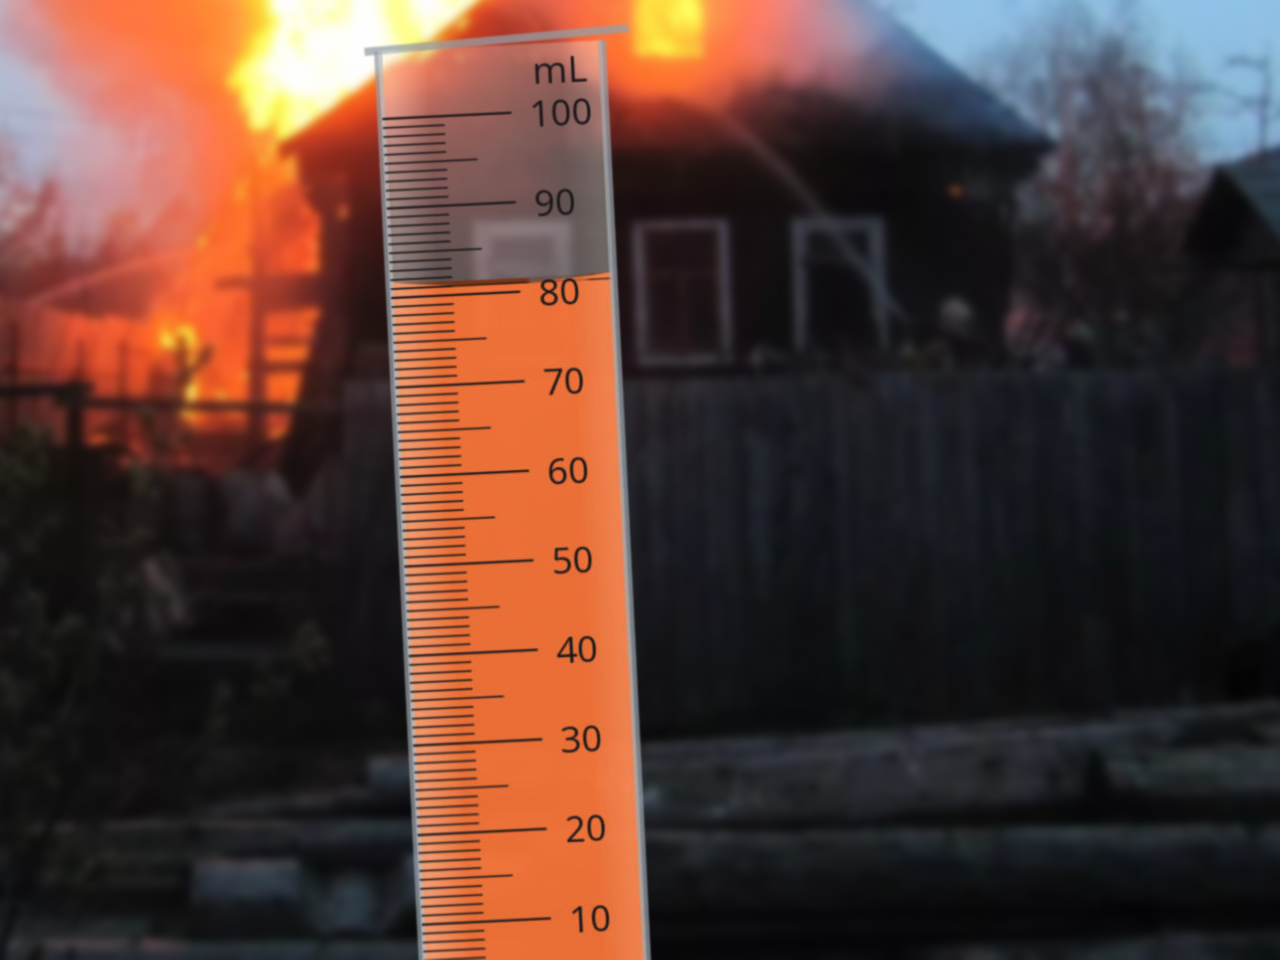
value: 81 (mL)
